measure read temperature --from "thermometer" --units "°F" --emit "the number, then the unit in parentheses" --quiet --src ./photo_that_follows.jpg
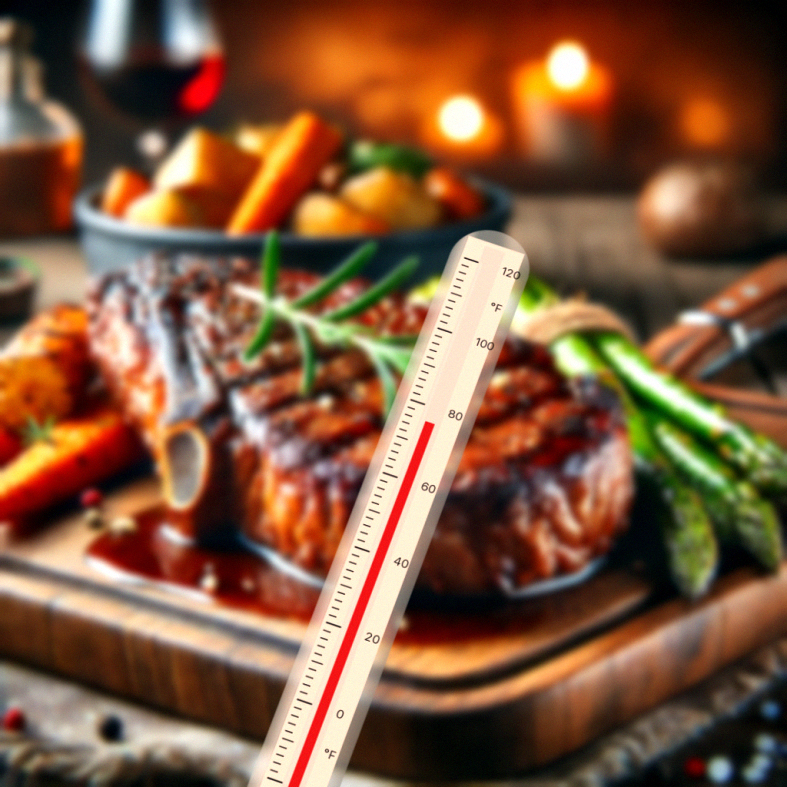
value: 76 (°F)
